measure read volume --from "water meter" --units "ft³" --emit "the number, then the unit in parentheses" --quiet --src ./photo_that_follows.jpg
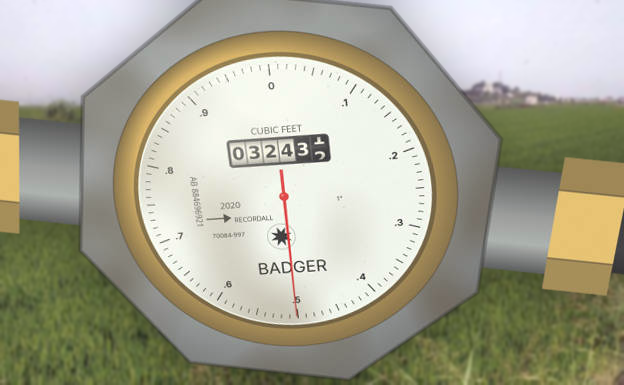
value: 32431.50 (ft³)
